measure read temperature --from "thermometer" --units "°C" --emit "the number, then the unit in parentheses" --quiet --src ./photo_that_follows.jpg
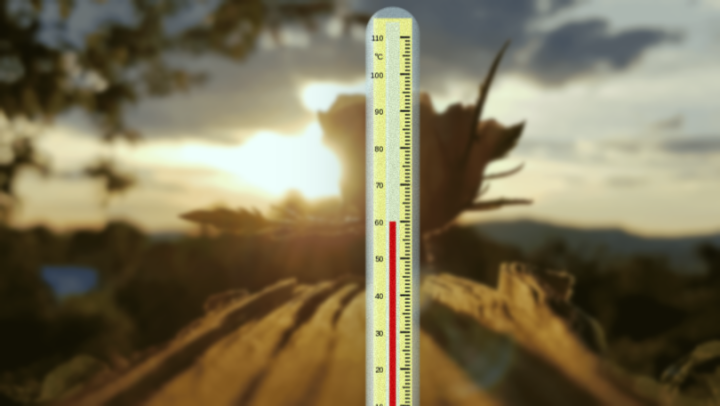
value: 60 (°C)
